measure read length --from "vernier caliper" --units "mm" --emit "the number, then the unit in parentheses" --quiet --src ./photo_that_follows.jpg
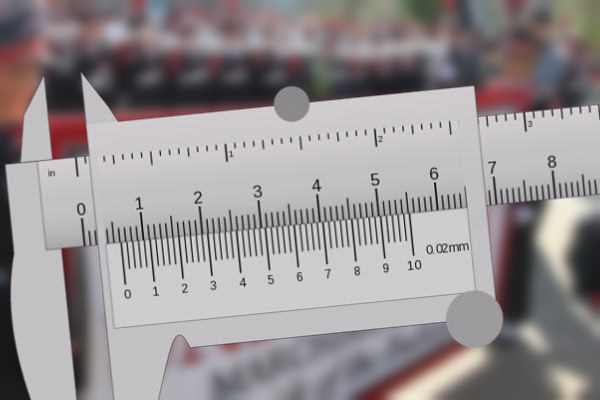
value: 6.2 (mm)
